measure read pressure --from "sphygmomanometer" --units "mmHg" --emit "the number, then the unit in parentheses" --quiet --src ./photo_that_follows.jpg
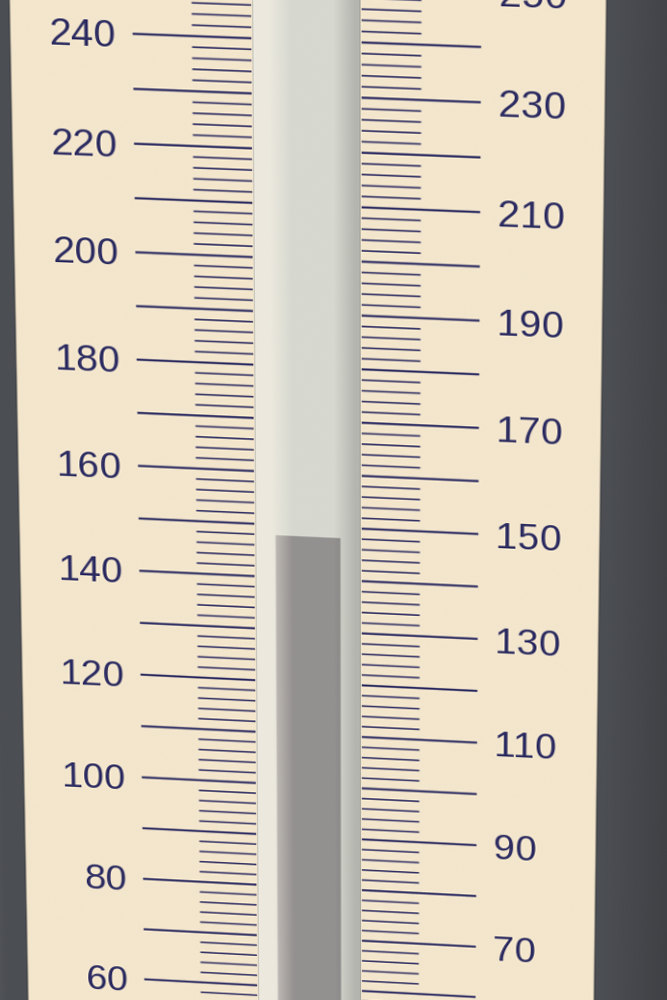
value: 148 (mmHg)
